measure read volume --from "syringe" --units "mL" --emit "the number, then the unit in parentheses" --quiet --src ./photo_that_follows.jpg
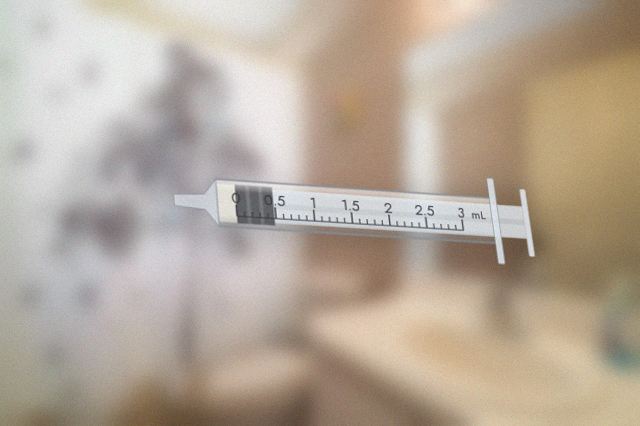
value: 0 (mL)
